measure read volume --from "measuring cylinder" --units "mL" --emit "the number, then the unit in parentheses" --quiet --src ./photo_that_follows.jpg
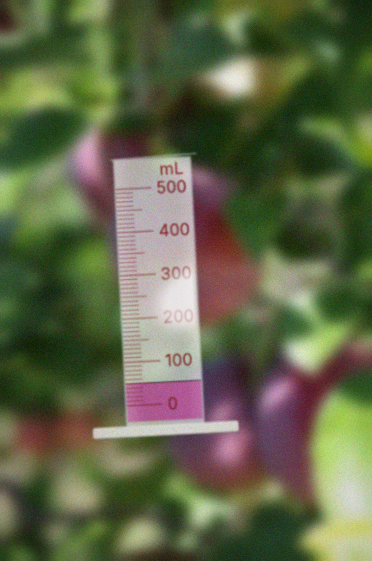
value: 50 (mL)
